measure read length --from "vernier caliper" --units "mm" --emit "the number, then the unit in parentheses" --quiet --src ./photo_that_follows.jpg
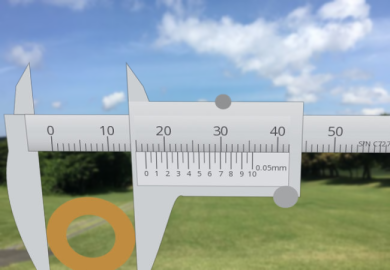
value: 16.6 (mm)
